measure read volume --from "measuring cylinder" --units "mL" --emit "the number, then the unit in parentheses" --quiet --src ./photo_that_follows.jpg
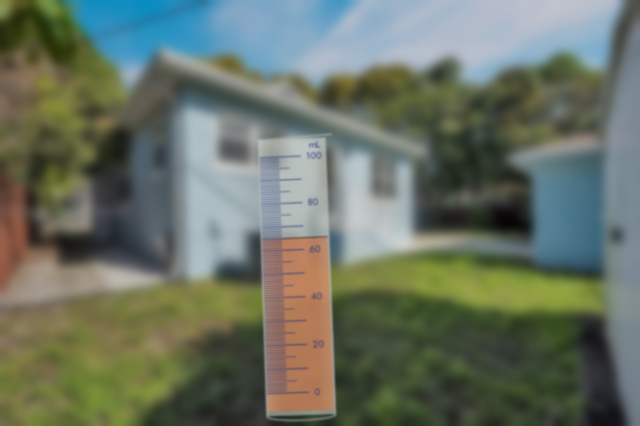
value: 65 (mL)
